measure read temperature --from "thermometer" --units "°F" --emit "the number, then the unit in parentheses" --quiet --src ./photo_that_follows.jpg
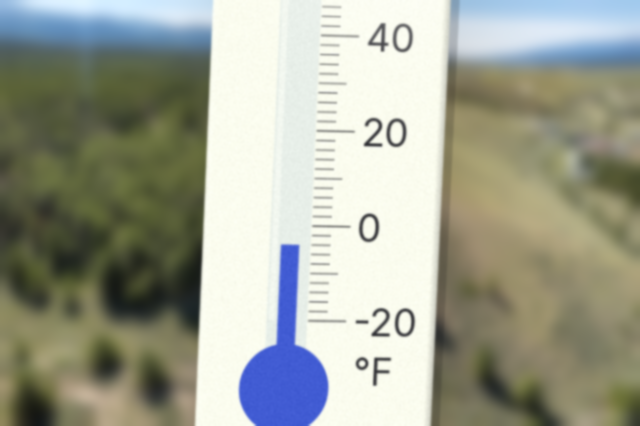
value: -4 (°F)
